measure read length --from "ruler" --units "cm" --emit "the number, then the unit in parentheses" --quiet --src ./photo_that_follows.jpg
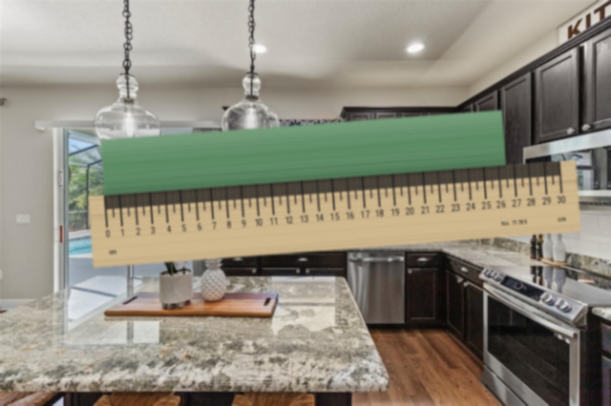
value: 26.5 (cm)
